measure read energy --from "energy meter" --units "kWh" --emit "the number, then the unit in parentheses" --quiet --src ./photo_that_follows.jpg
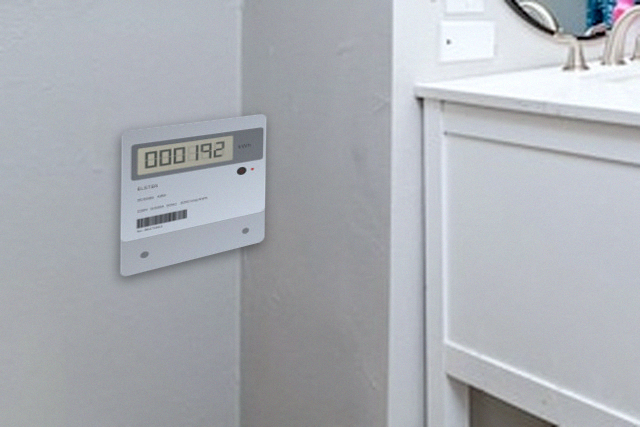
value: 192 (kWh)
